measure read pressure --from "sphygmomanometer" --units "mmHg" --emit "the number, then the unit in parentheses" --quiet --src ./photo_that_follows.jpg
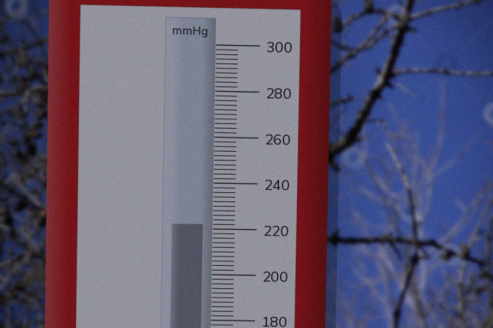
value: 222 (mmHg)
